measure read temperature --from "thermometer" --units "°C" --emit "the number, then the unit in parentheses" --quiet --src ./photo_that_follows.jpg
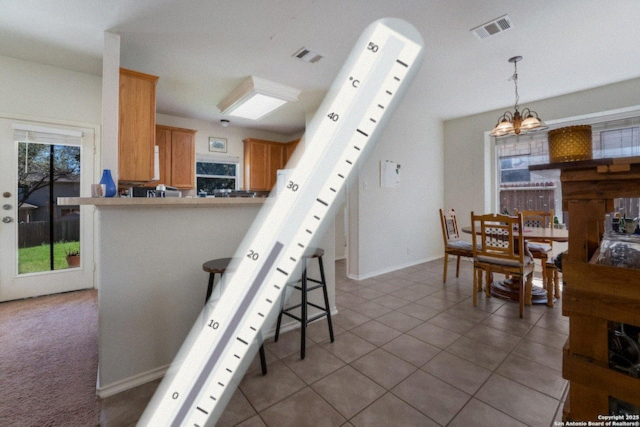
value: 23 (°C)
